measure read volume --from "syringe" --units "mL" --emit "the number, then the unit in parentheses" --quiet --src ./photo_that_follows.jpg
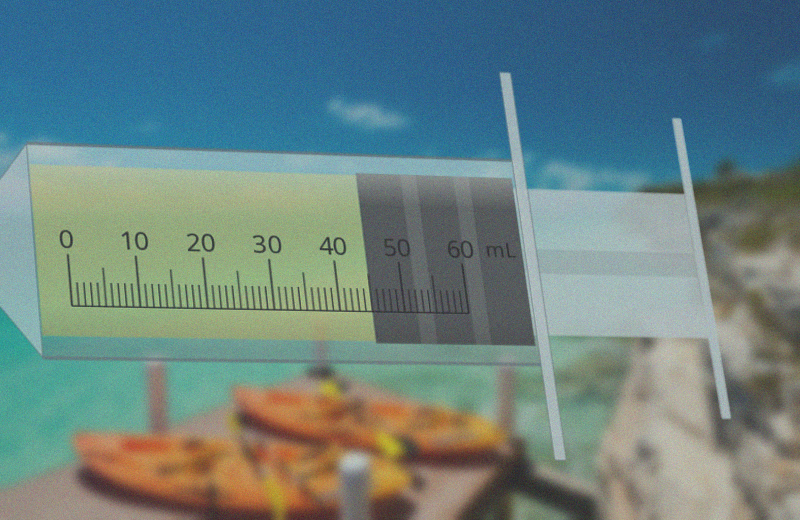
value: 45 (mL)
